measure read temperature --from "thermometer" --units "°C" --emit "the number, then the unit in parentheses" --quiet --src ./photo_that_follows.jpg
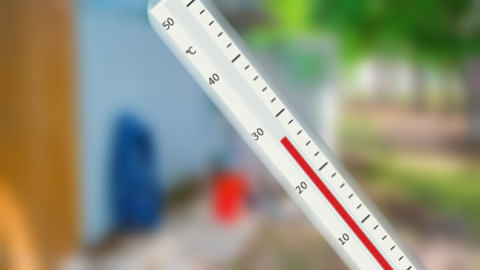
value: 27 (°C)
